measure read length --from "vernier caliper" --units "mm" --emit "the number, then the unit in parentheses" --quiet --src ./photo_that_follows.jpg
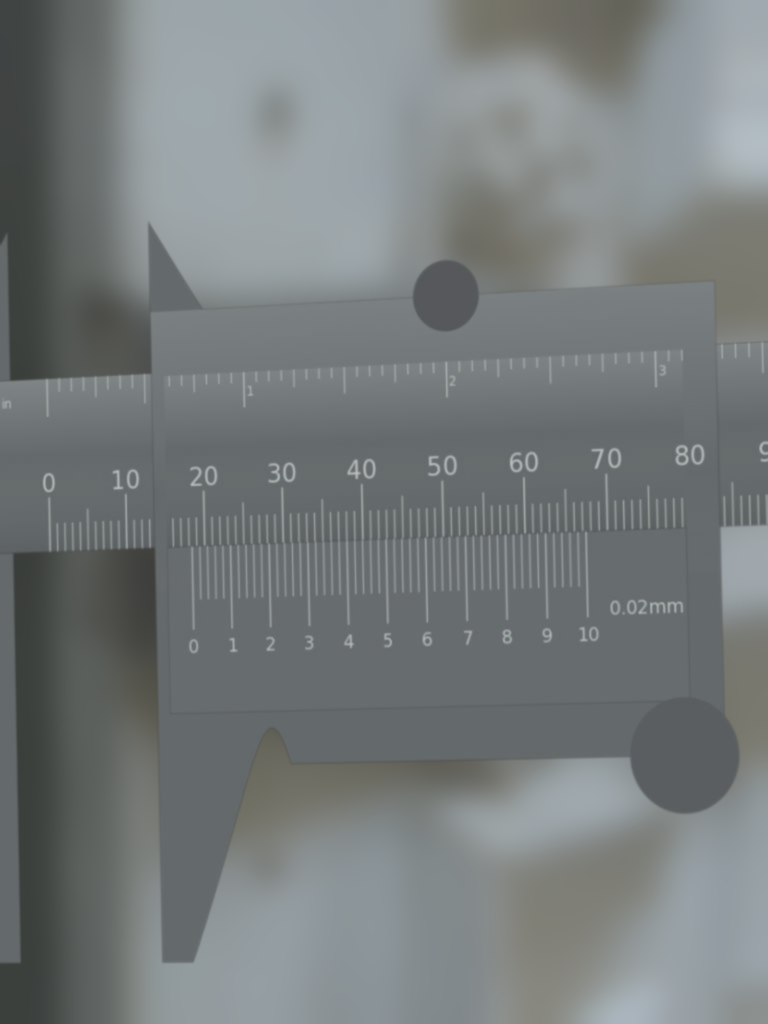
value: 18.4 (mm)
